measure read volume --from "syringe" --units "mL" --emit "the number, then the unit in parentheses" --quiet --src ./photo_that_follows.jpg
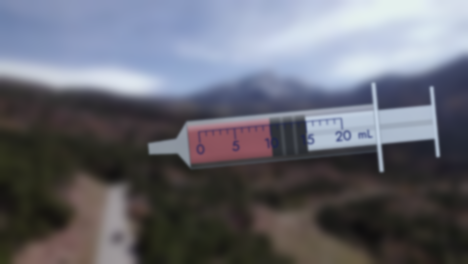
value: 10 (mL)
